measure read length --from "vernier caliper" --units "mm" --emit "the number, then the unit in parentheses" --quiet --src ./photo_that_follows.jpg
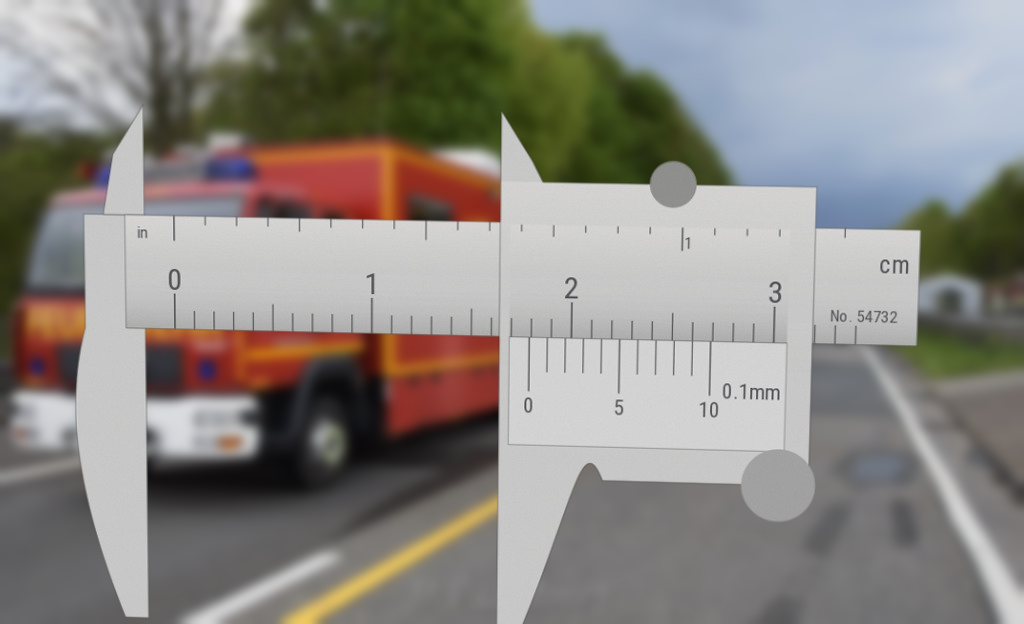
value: 17.9 (mm)
